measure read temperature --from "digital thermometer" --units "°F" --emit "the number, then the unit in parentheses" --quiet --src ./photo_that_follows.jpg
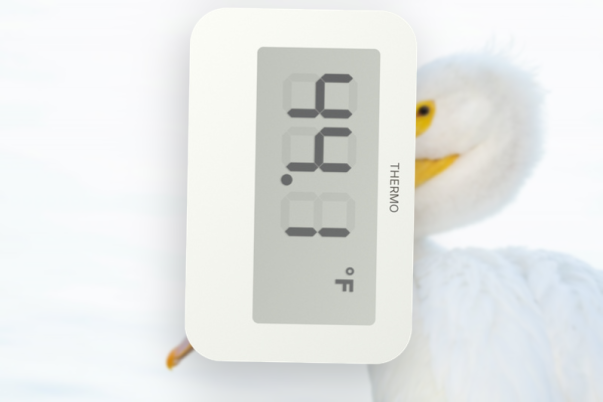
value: 44.1 (°F)
